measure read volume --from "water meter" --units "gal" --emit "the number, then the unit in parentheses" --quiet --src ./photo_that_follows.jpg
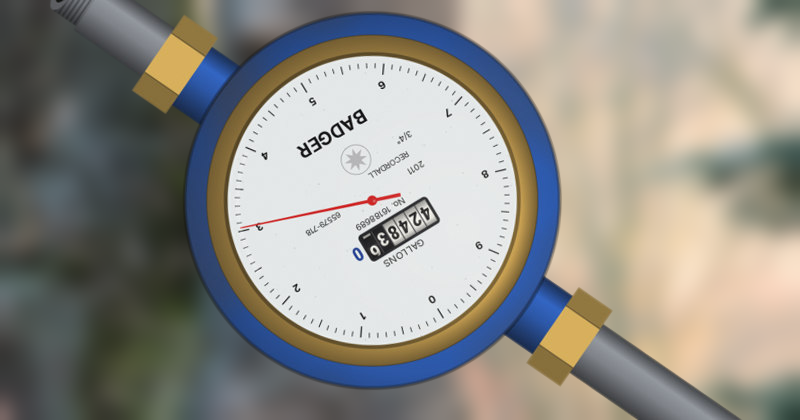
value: 4248363.0 (gal)
